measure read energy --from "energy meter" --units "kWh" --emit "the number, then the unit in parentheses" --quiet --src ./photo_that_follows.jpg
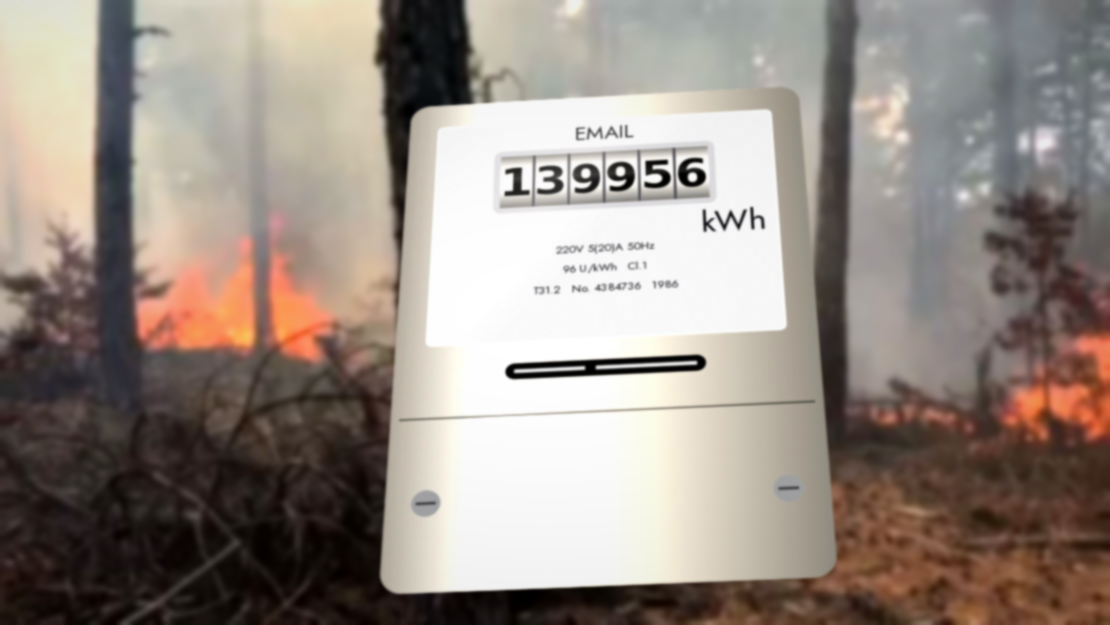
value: 139956 (kWh)
